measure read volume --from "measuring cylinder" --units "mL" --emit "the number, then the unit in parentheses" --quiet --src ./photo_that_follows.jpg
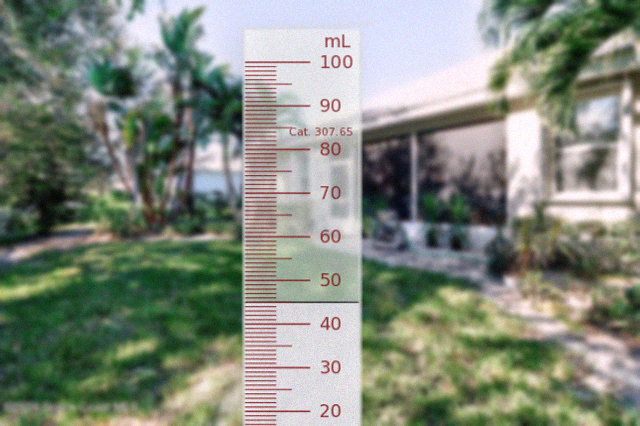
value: 45 (mL)
